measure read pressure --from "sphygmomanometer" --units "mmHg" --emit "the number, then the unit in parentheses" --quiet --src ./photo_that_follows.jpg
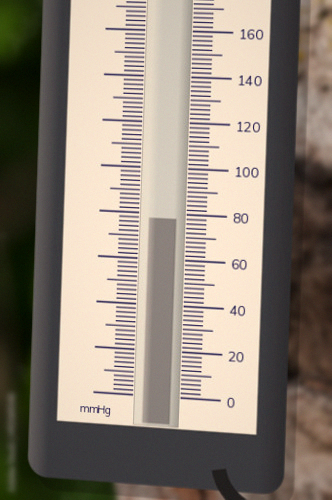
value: 78 (mmHg)
